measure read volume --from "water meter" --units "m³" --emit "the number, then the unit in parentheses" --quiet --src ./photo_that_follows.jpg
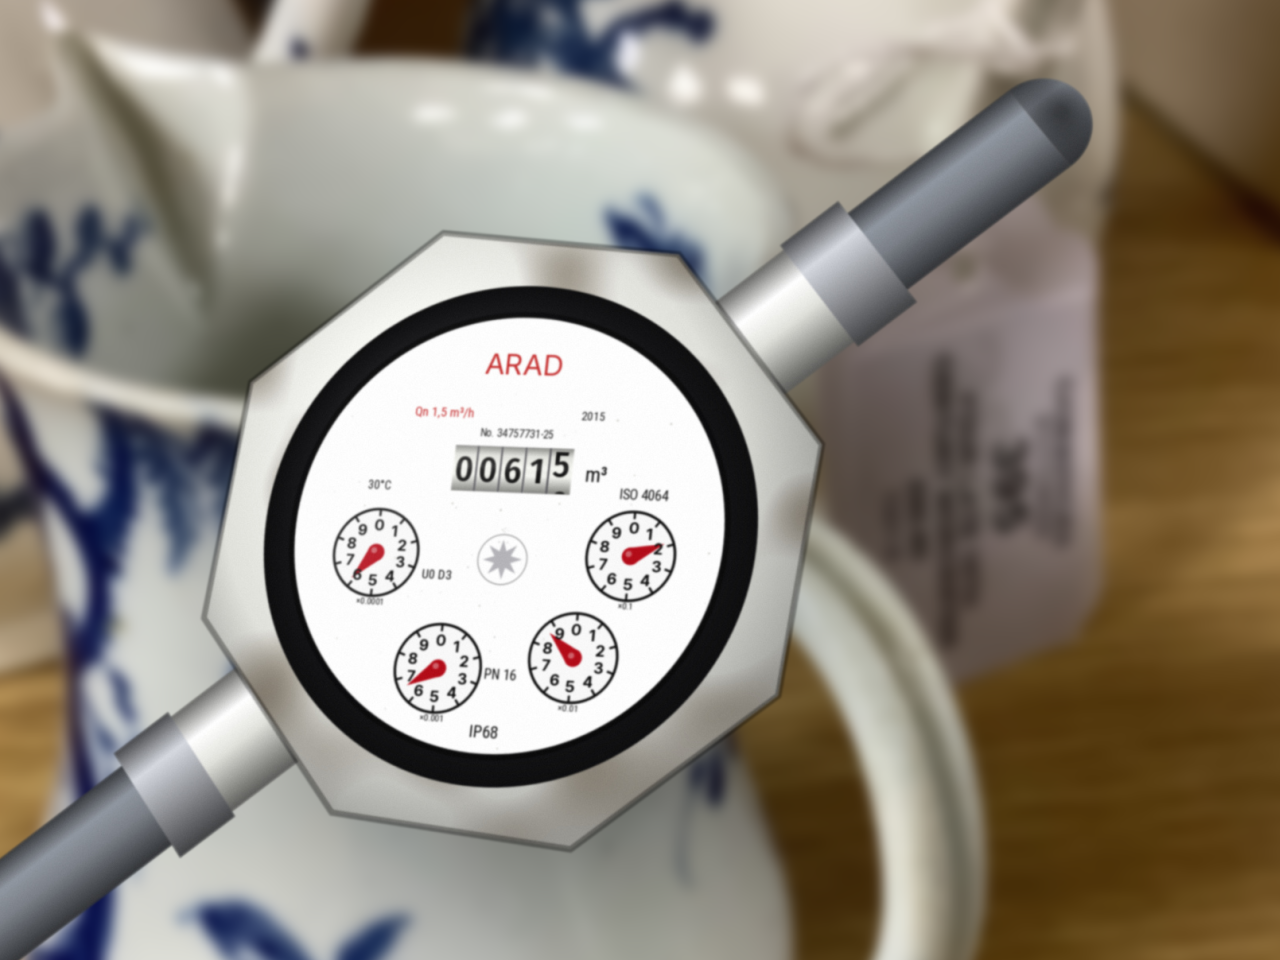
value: 615.1866 (m³)
